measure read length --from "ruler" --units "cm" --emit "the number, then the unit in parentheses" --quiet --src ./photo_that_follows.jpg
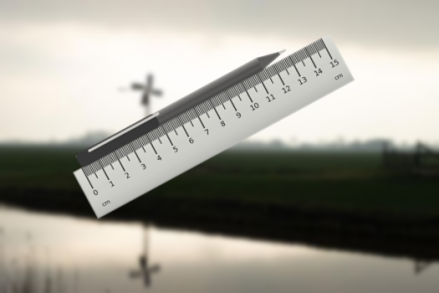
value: 13 (cm)
